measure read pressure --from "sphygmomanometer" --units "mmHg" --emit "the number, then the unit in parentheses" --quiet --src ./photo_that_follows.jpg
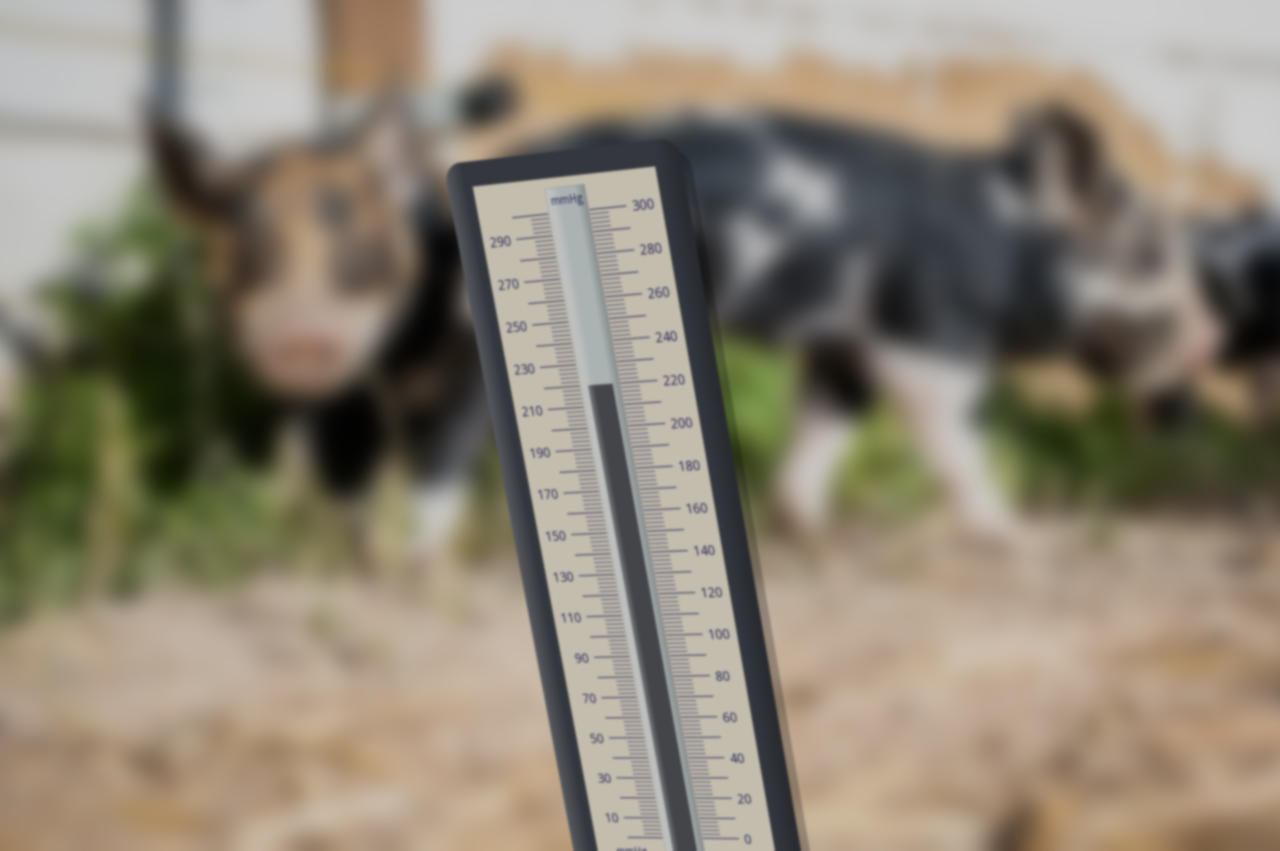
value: 220 (mmHg)
